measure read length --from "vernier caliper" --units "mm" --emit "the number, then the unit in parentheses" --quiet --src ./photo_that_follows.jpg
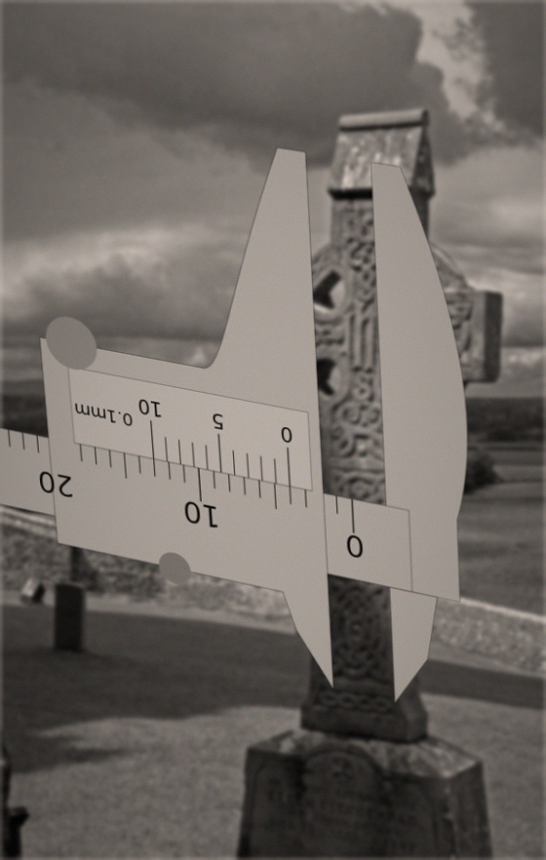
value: 4.0 (mm)
